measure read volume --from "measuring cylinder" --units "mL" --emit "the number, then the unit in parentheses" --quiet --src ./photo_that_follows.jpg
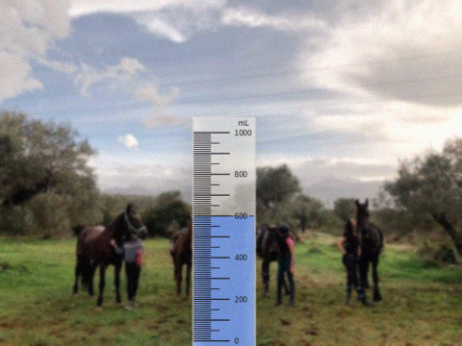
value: 600 (mL)
